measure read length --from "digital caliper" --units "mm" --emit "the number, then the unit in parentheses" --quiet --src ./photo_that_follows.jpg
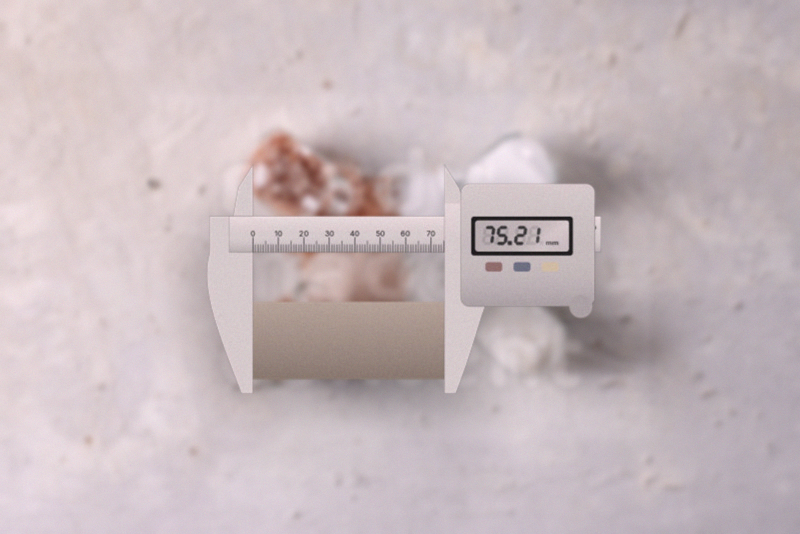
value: 75.21 (mm)
